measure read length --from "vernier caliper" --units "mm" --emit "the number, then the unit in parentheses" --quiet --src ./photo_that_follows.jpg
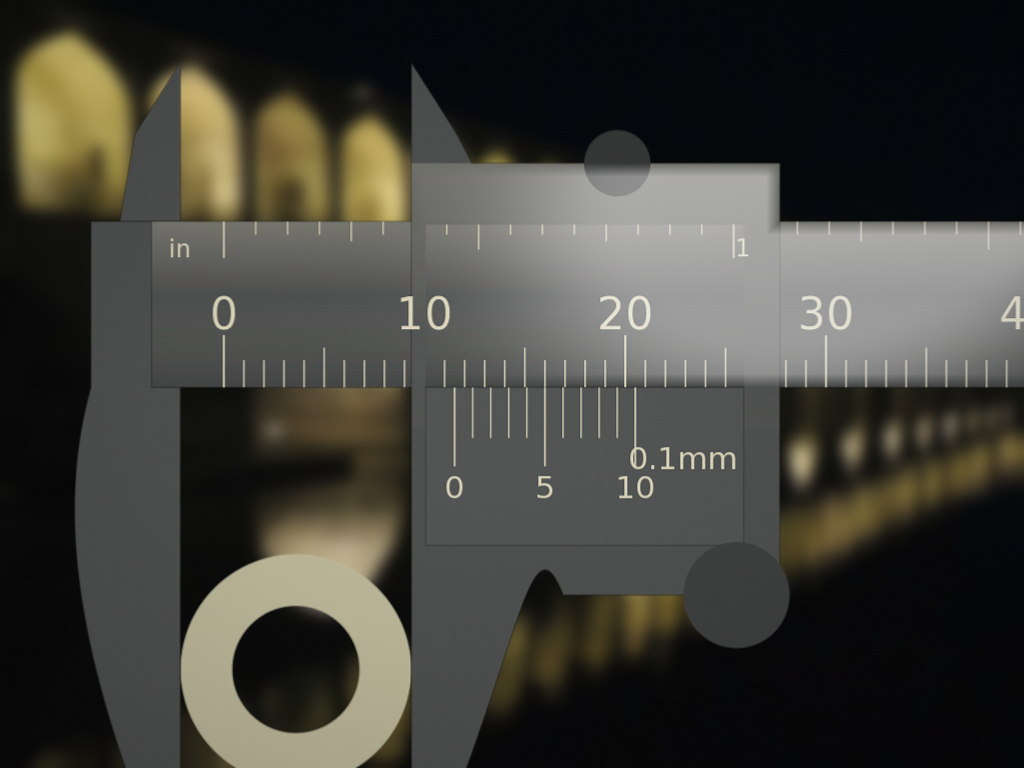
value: 11.5 (mm)
